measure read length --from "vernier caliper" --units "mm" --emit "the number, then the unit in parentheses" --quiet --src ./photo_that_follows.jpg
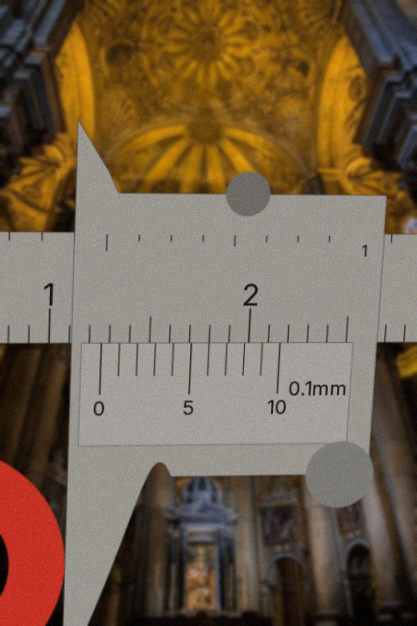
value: 12.6 (mm)
